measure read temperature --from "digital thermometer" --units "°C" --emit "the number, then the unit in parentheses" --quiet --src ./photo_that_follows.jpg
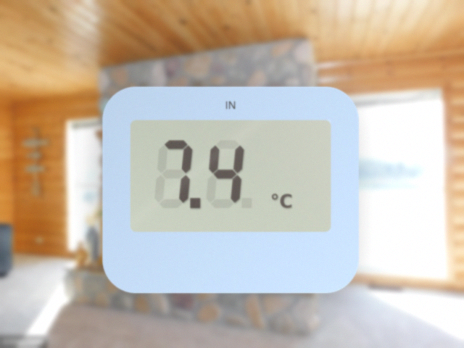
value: 7.4 (°C)
